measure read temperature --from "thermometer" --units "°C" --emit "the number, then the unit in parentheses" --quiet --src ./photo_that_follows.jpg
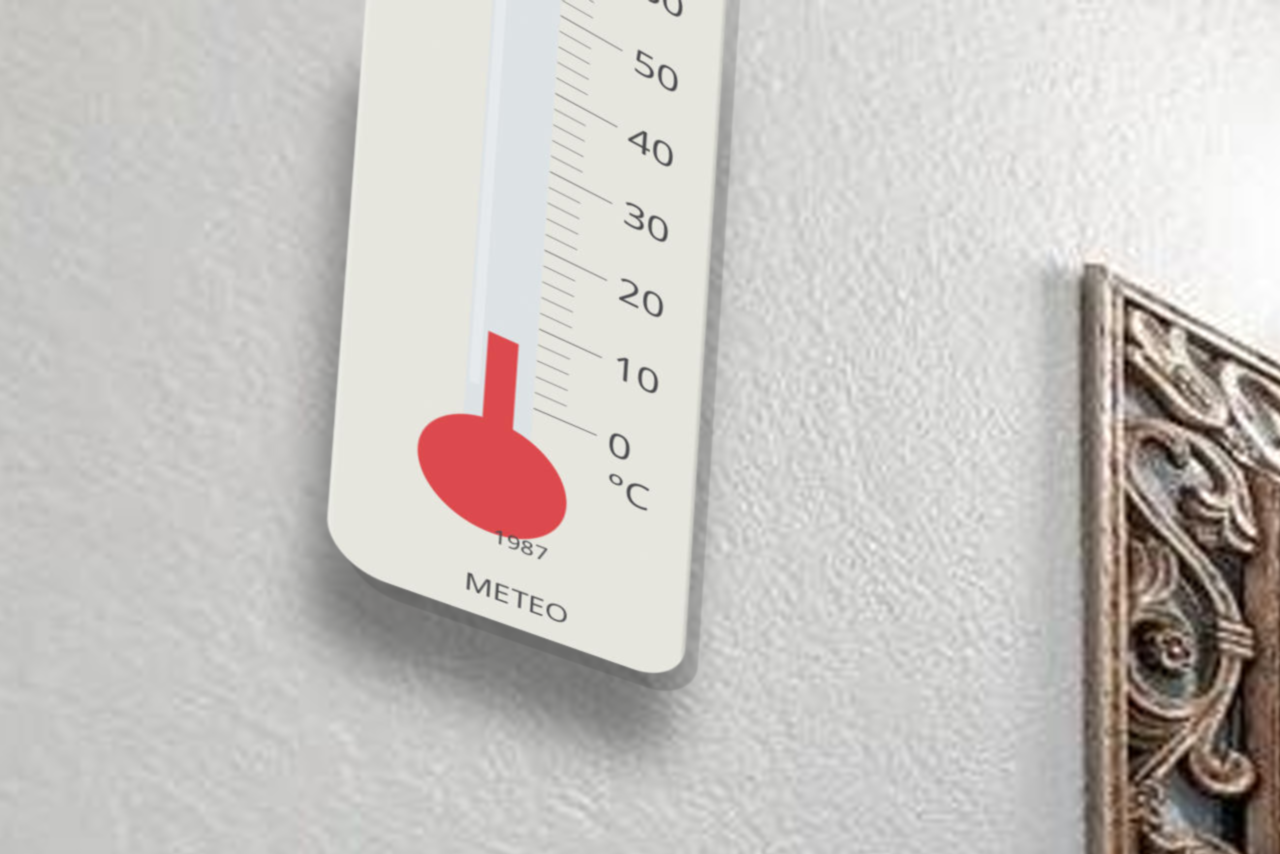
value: 7 (°C)
